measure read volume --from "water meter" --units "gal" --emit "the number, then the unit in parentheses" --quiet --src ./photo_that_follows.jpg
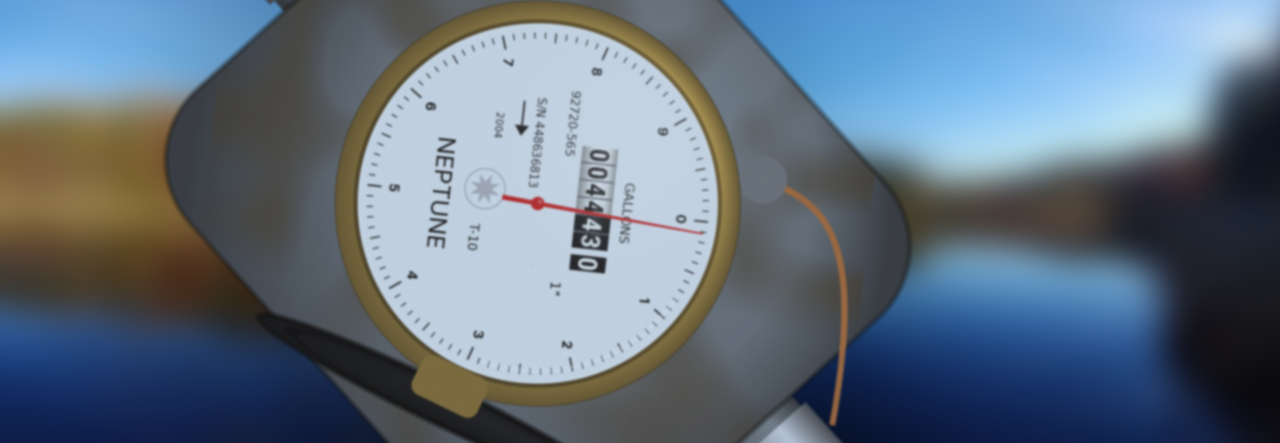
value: 44430.1 (gal)
